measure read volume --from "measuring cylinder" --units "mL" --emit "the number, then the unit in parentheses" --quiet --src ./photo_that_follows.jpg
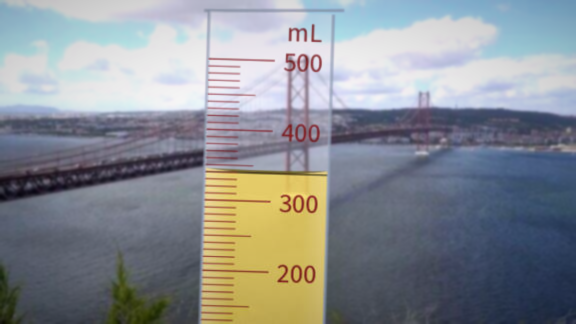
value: 340 (mL)
